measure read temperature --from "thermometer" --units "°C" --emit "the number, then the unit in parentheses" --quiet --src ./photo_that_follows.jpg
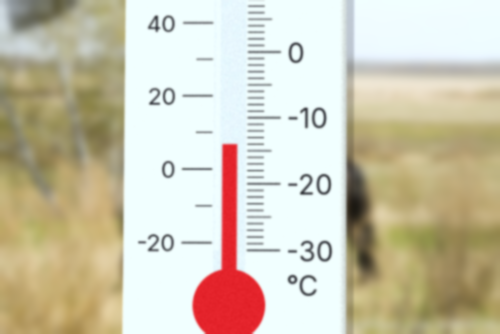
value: -14 (°C)
